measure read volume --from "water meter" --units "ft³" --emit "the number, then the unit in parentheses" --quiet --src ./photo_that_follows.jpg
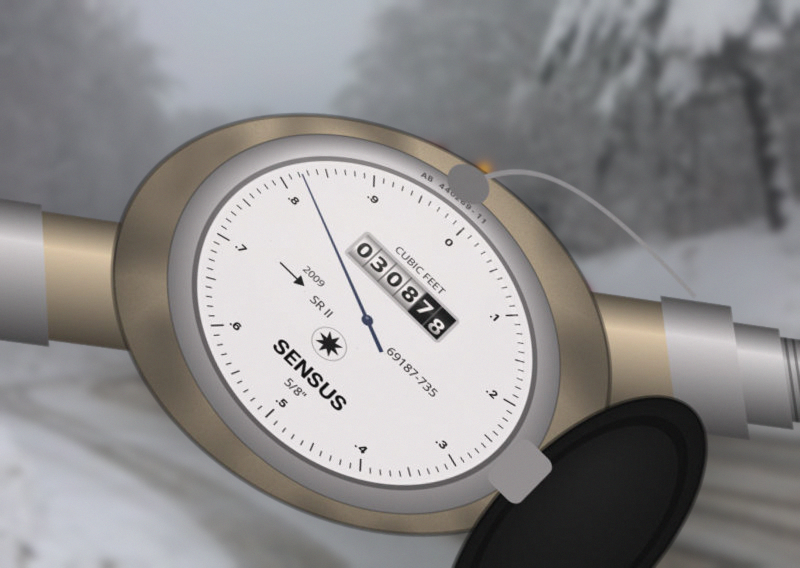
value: 30877.82 (ft³)
